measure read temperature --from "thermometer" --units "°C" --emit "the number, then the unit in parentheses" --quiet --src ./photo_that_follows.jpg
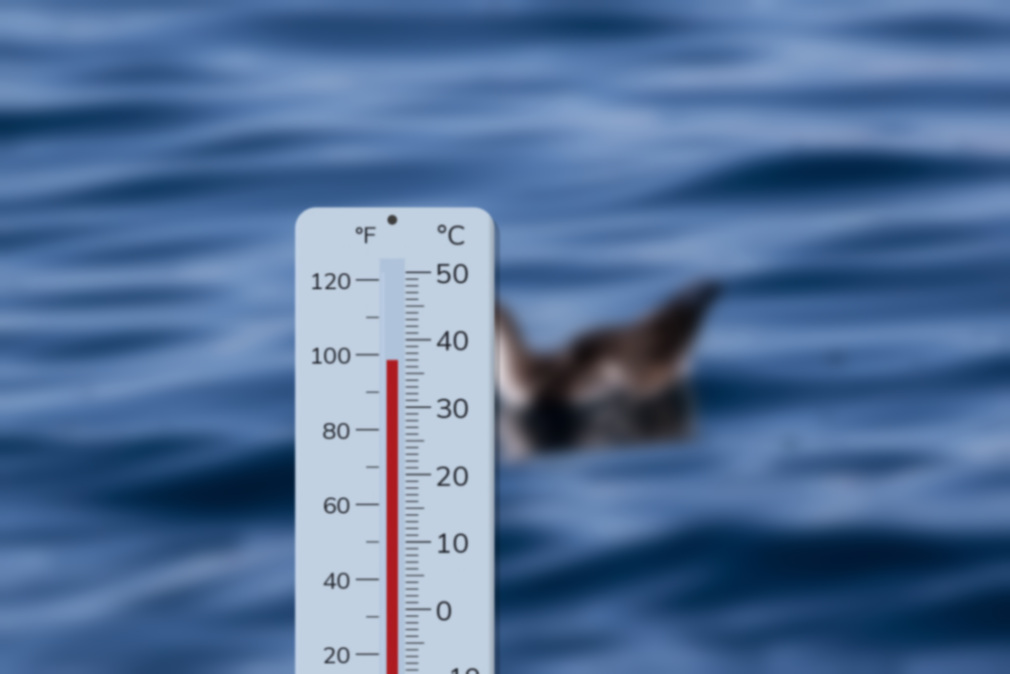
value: 37 (°C)
